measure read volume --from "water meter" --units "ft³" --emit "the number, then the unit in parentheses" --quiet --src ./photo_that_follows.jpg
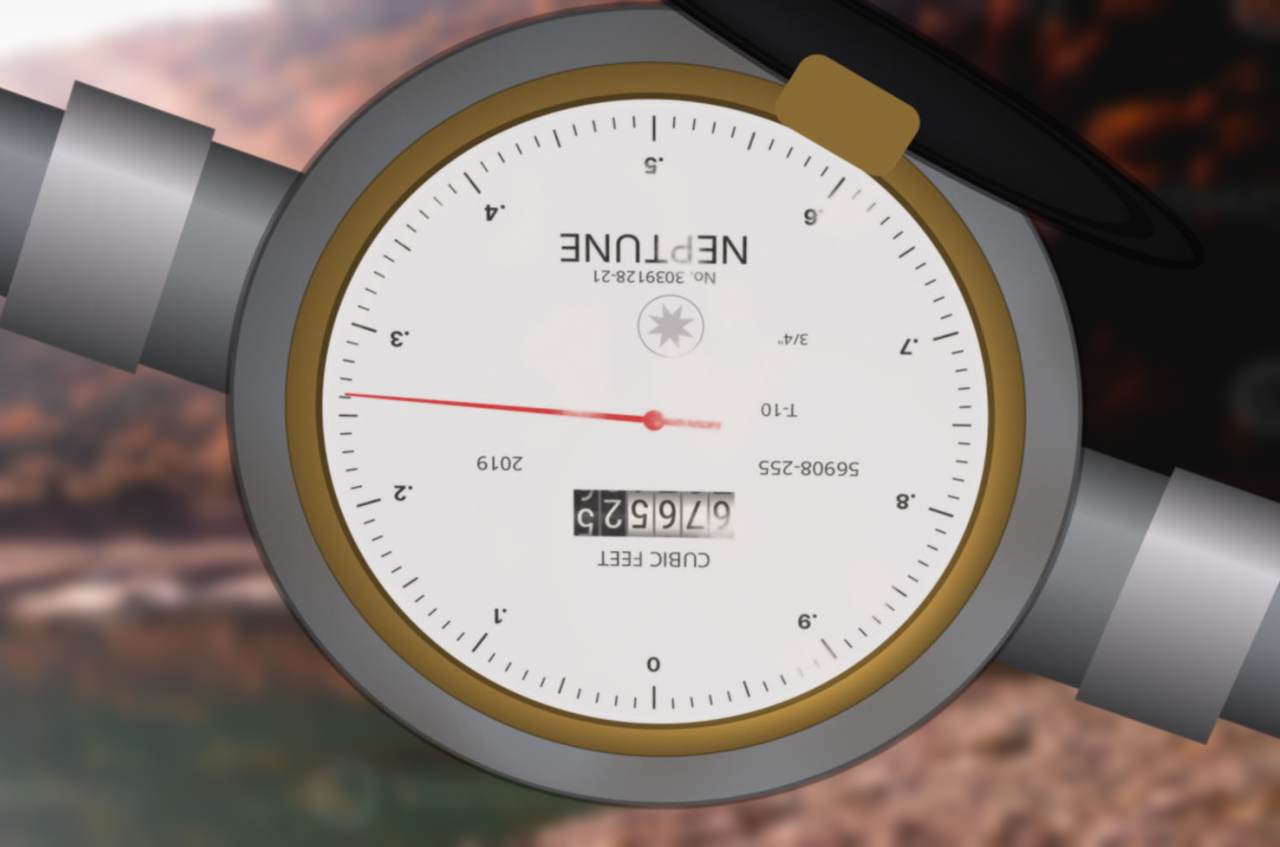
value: 676525.26 (ft³)
